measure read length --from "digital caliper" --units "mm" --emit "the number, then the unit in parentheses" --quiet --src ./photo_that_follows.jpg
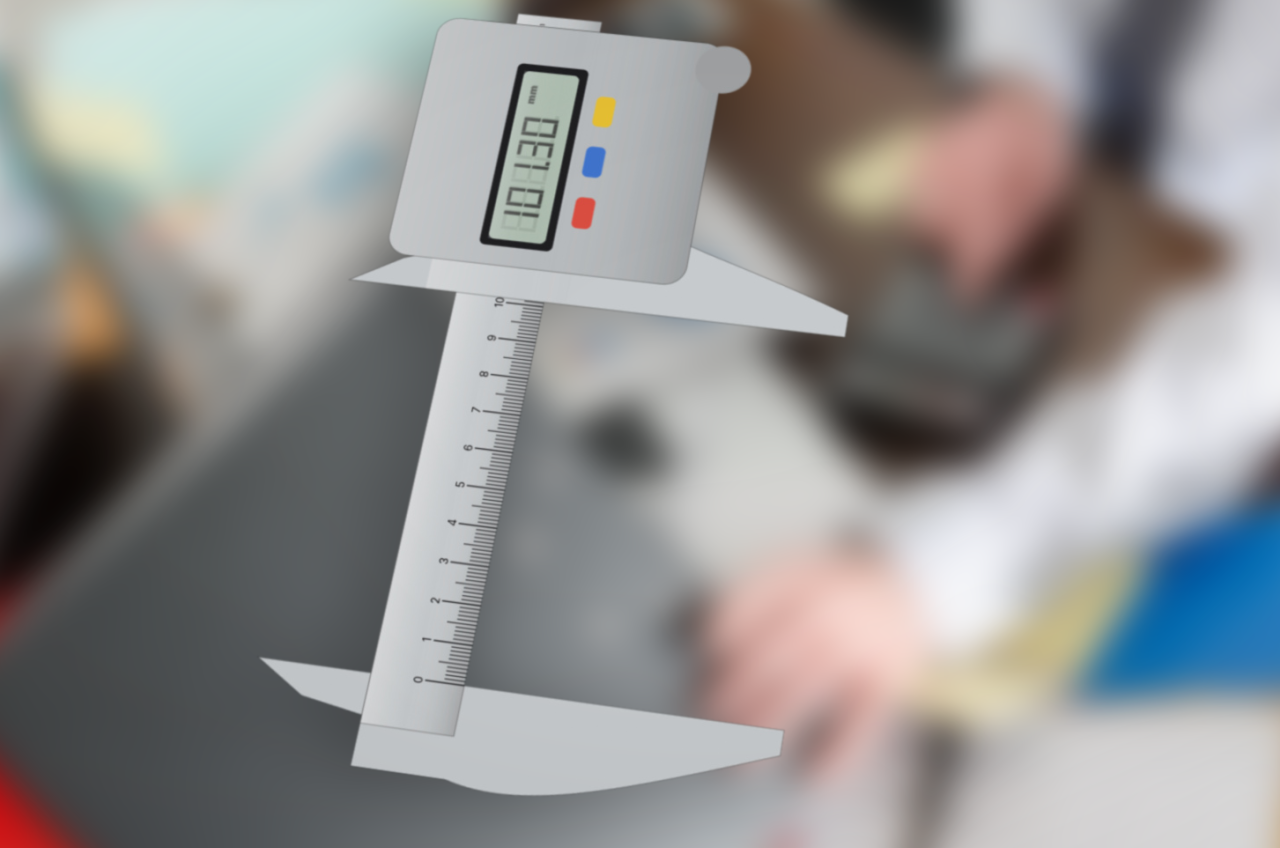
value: 101.30 (mm)
